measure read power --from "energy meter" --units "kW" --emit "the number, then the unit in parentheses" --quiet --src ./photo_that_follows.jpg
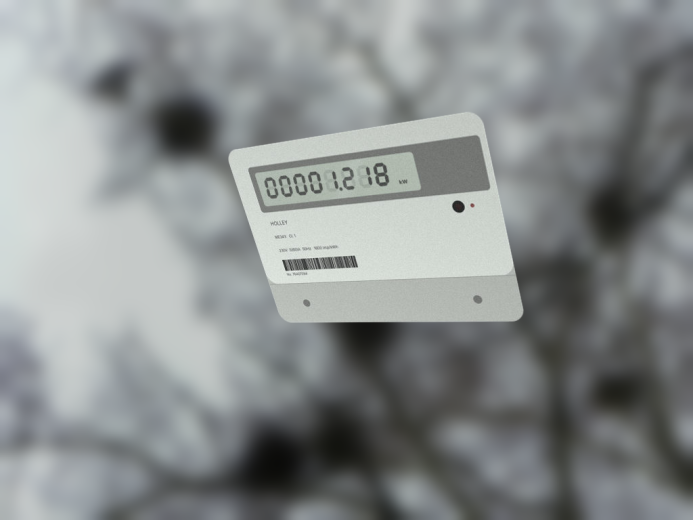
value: 1.218 (kW)
